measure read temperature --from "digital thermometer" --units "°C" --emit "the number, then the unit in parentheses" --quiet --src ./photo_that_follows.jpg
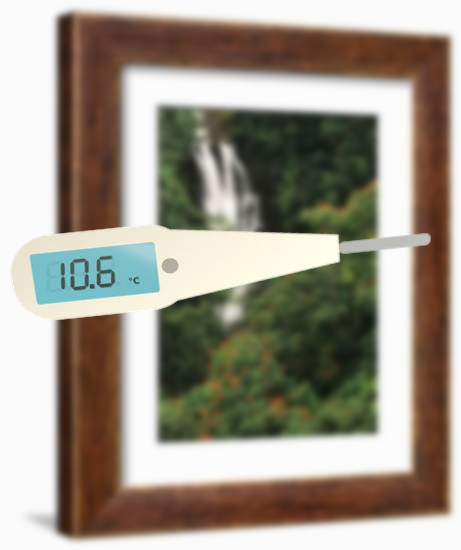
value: 10.6 (°C)
